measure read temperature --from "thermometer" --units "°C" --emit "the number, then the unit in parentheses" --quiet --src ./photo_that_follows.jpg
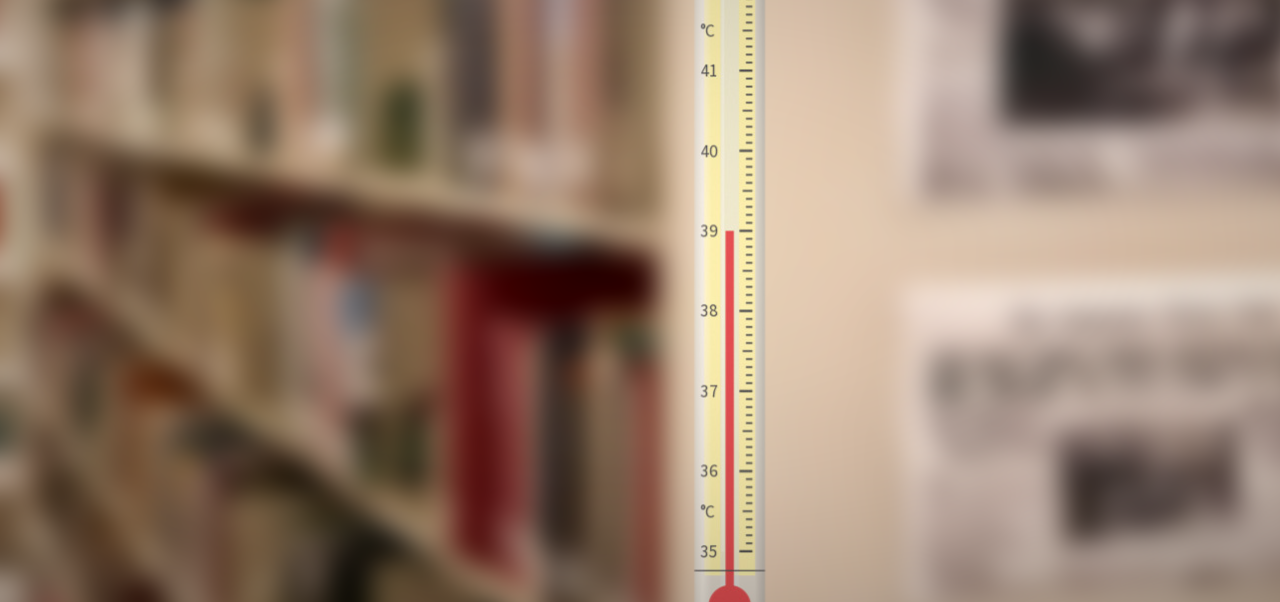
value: 39 (°C)
